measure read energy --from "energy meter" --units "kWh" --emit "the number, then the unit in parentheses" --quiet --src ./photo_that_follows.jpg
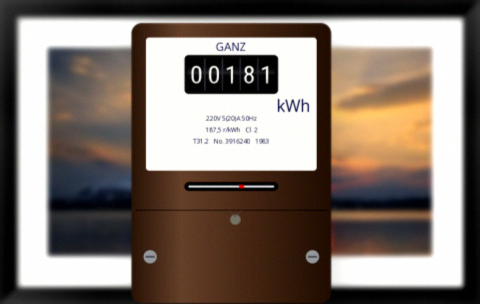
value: 181 (kWh)
